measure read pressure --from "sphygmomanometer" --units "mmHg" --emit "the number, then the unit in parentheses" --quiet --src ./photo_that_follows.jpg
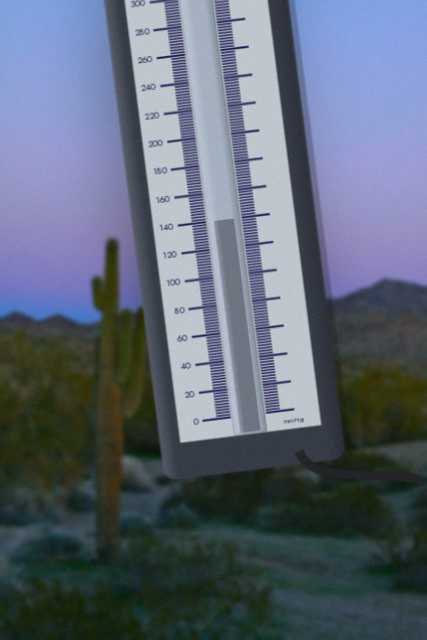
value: 140 (mmHg)
